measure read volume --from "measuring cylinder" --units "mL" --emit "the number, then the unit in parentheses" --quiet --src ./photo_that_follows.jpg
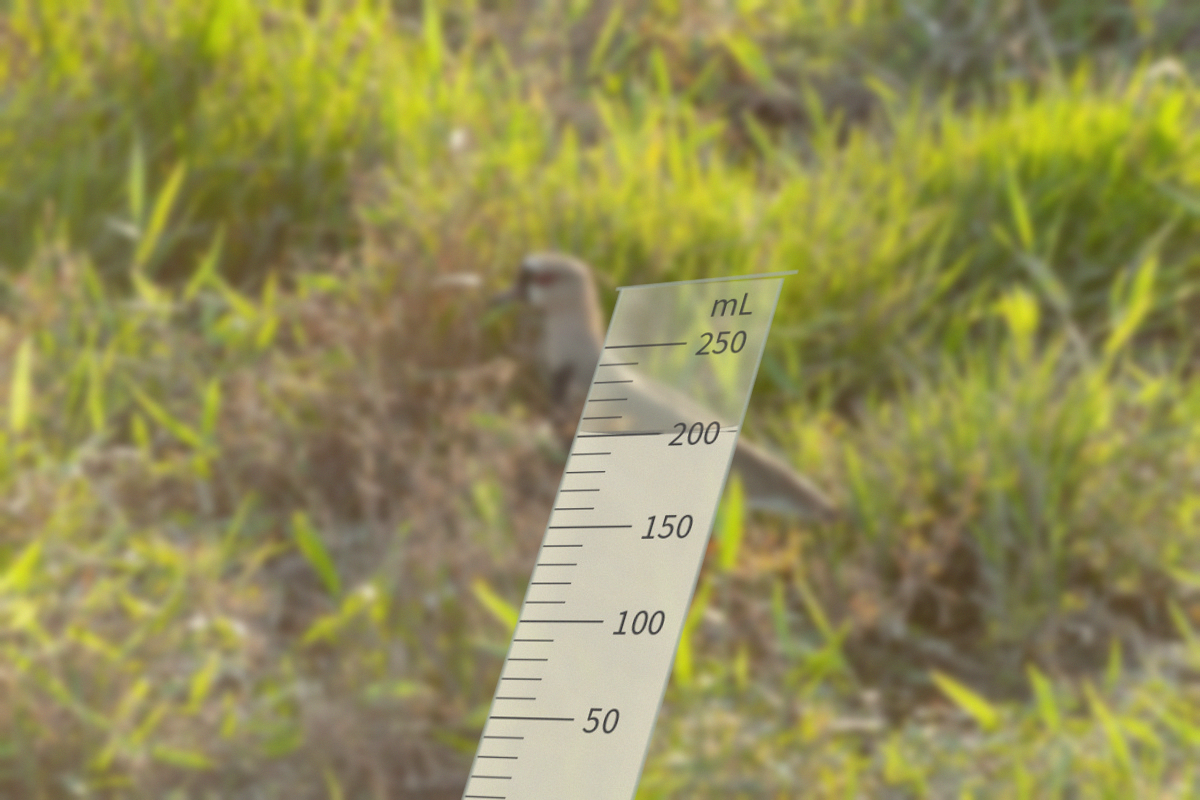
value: 200 (mL)
